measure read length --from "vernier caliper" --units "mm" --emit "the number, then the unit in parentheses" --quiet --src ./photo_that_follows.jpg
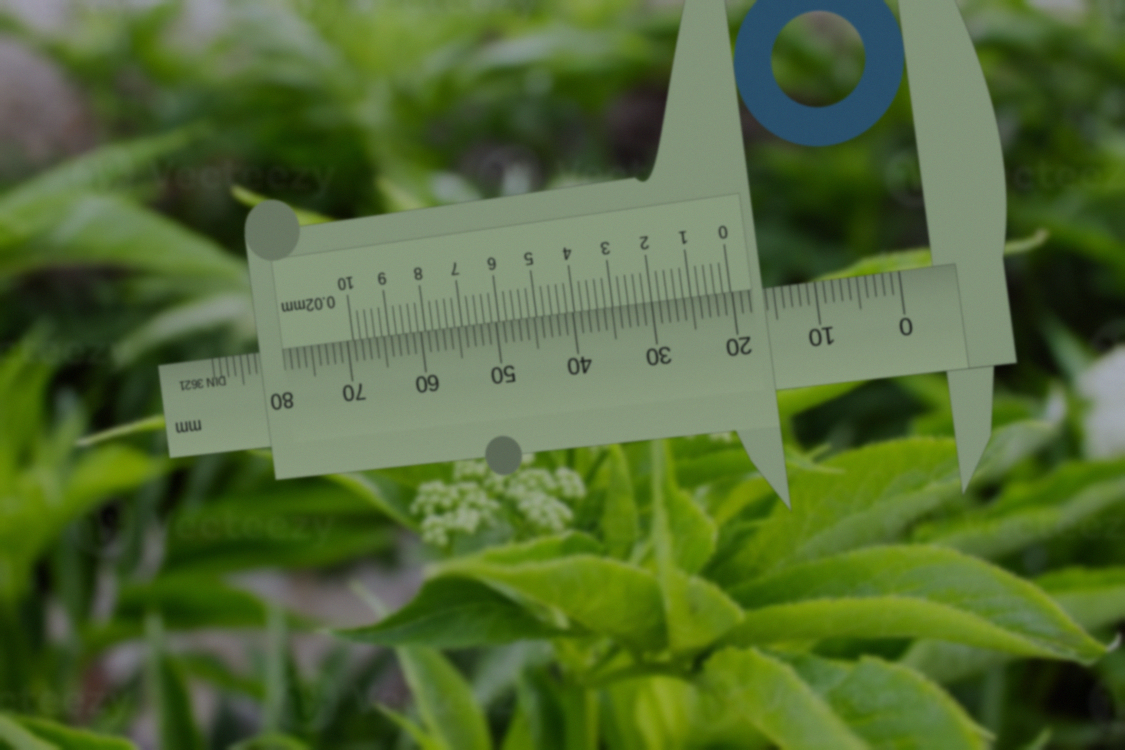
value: 20.2 (mm)
